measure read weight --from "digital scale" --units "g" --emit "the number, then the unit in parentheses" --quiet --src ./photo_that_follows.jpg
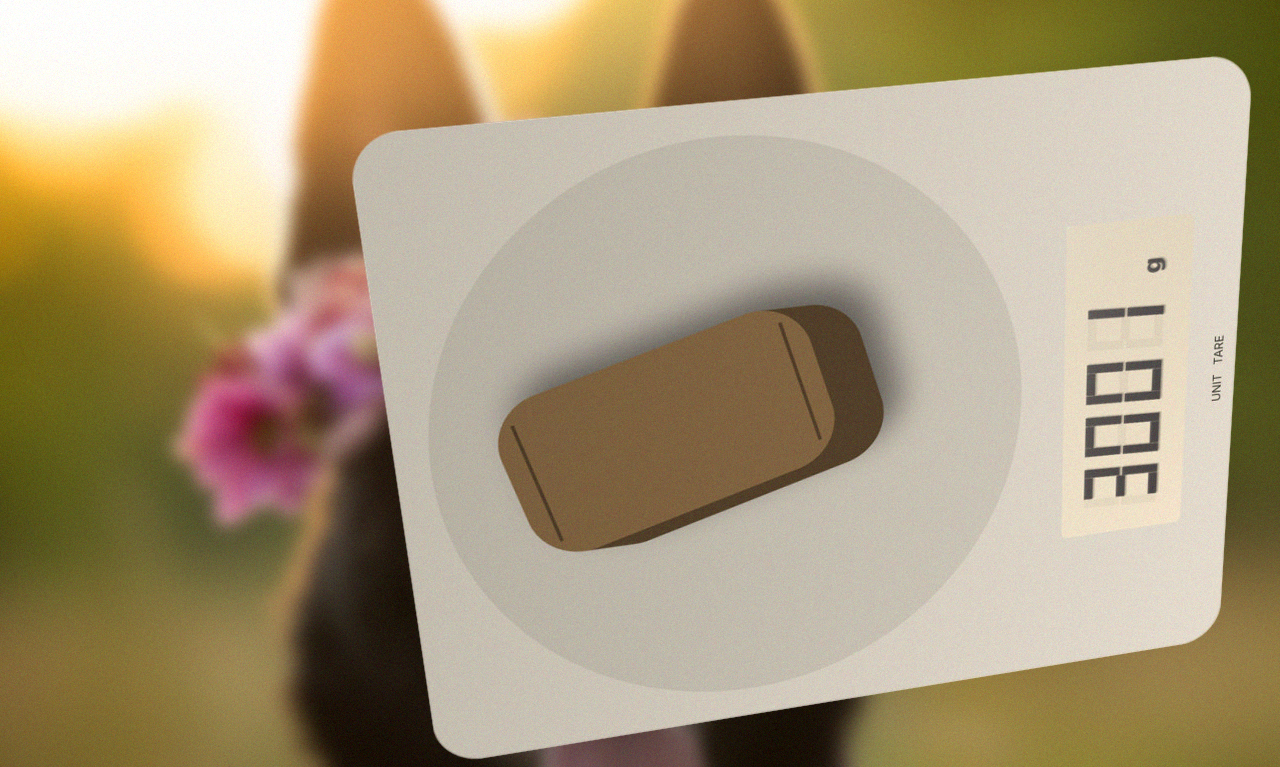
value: 3001 (g)
